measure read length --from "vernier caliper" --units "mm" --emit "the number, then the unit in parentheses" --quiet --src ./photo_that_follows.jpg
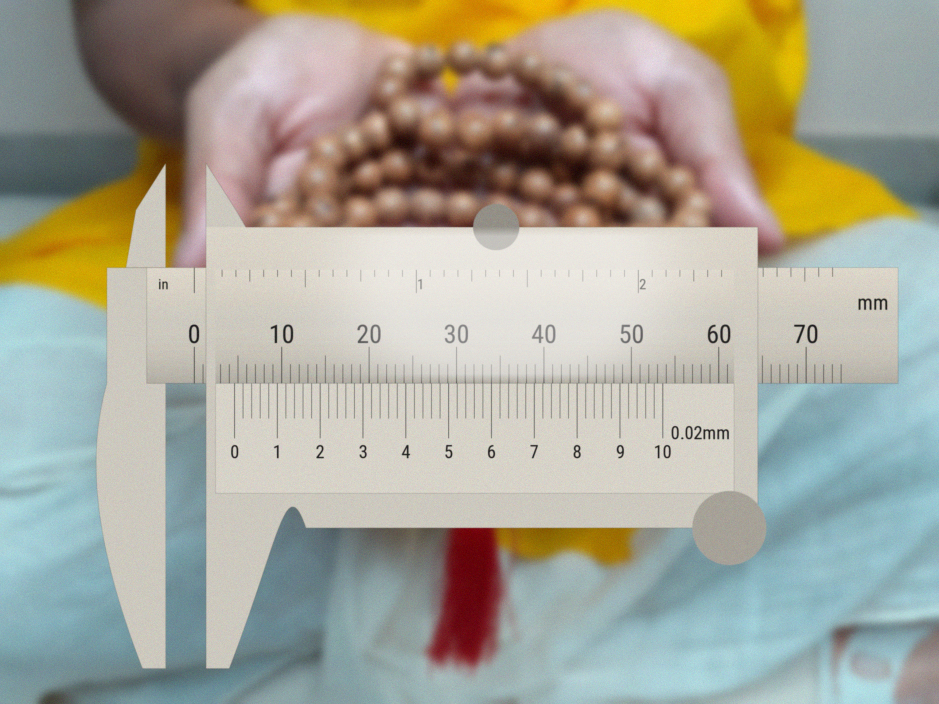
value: 4.6 (mm)
